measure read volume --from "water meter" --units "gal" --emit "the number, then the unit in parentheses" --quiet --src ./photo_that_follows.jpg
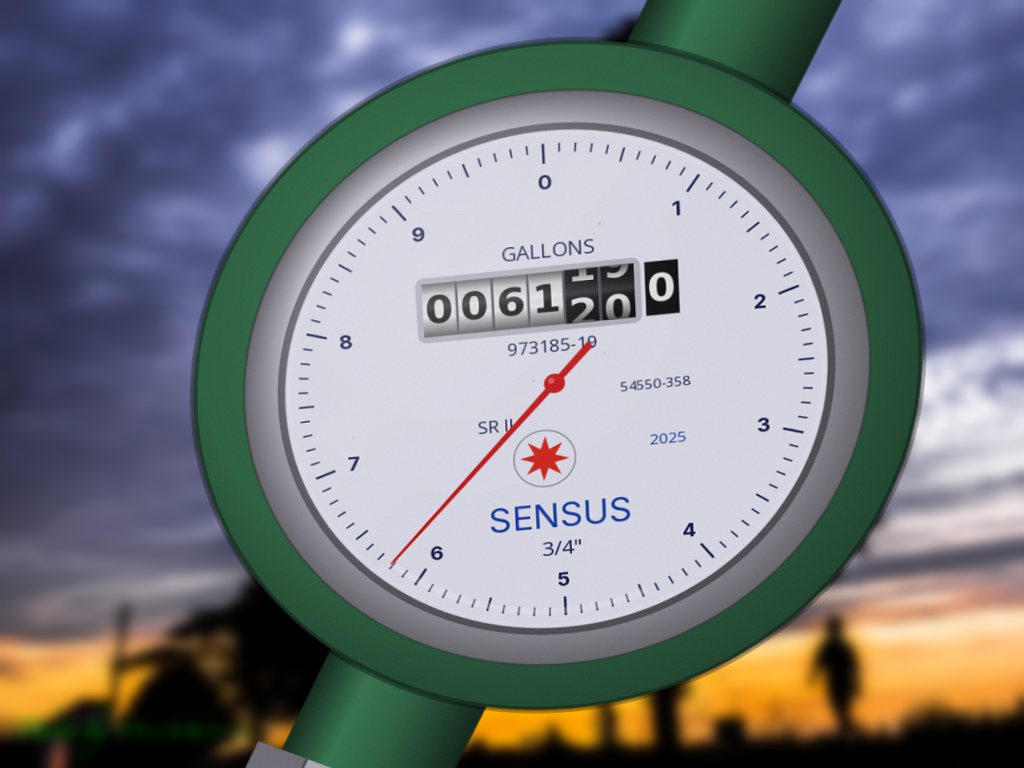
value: 61196.2 (gal)
